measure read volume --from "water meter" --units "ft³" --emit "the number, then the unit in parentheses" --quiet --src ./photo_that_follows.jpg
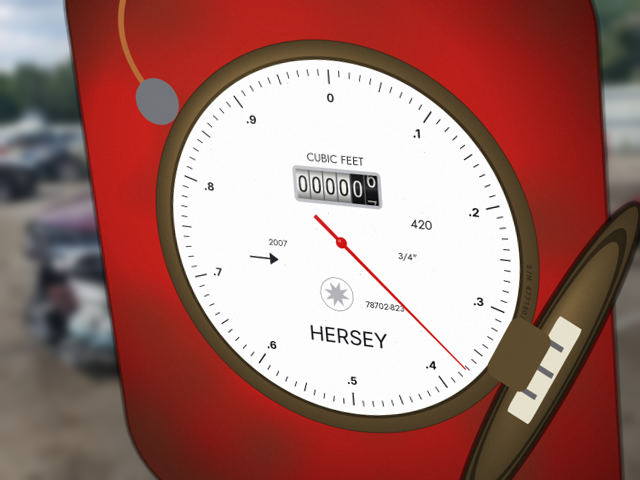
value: 6.37 (ft³)
